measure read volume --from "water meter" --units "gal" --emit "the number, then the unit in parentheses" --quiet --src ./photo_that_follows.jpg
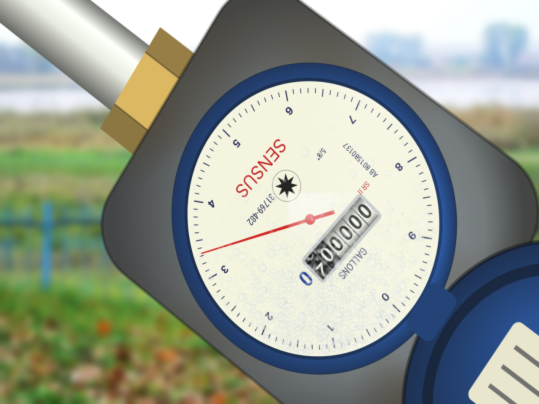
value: 23.3 (gal)
